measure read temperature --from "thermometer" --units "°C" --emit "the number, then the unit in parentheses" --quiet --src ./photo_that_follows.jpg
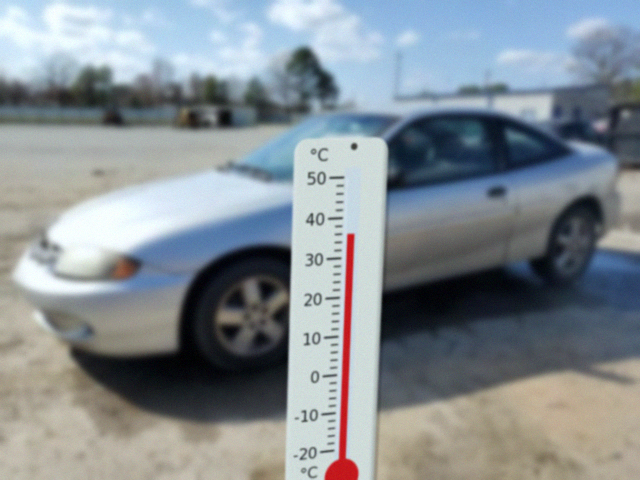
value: 36 (°C)
